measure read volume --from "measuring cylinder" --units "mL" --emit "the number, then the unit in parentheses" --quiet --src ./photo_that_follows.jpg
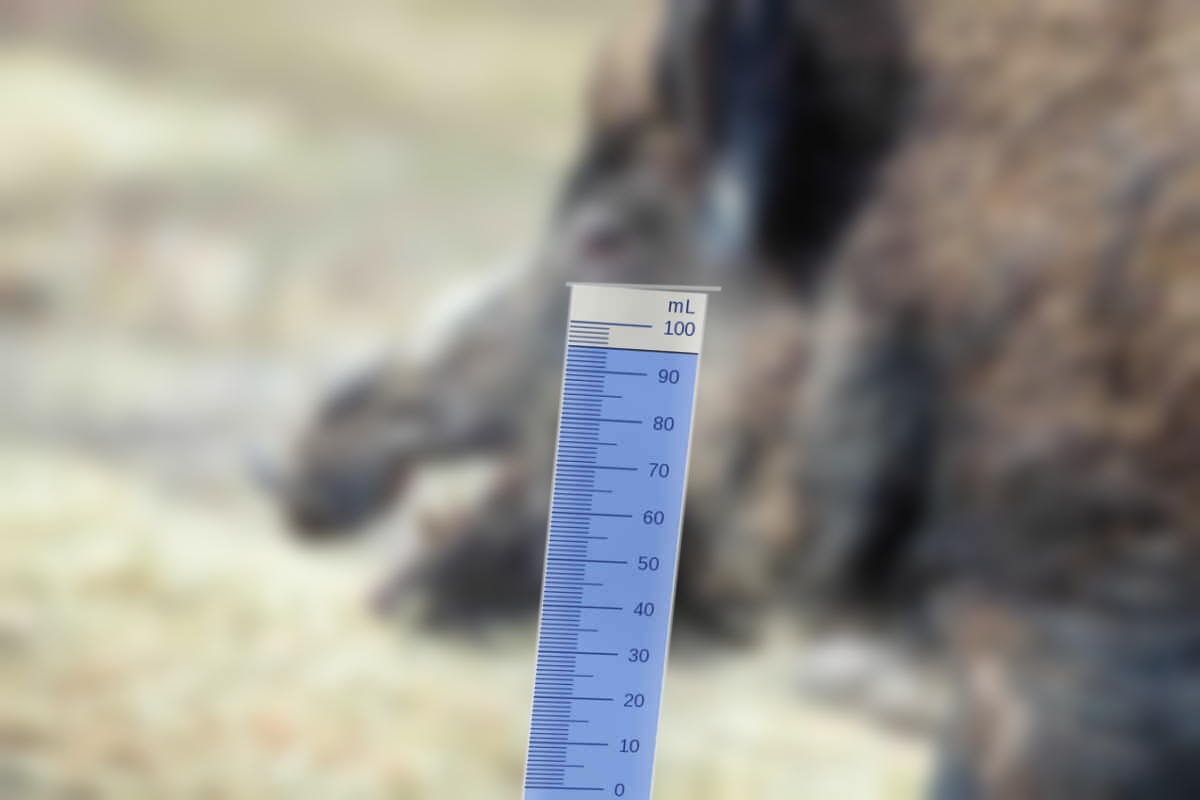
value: 95 (mL)
